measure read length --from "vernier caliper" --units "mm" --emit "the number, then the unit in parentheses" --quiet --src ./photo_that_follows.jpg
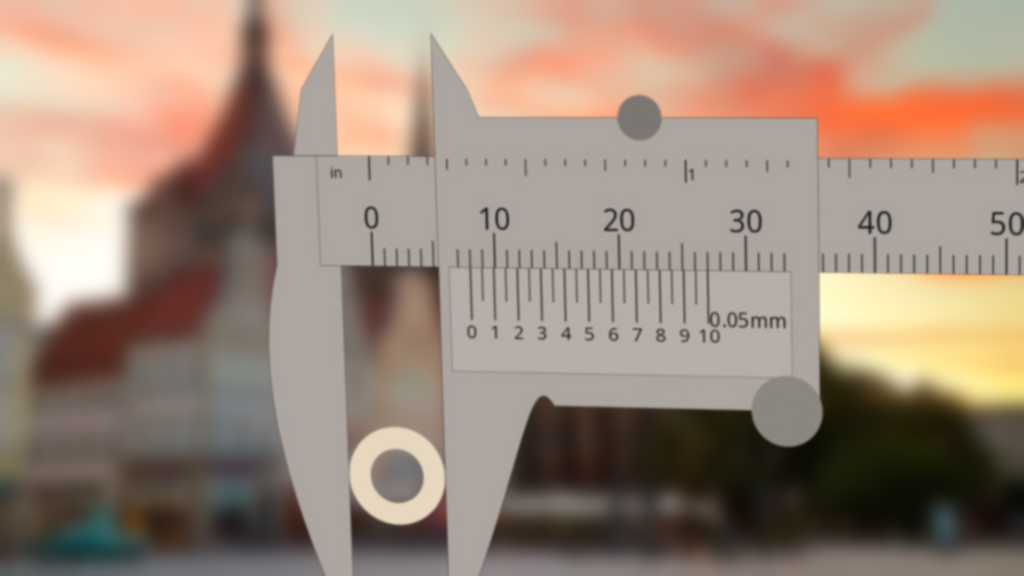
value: 8.0 (mm)
